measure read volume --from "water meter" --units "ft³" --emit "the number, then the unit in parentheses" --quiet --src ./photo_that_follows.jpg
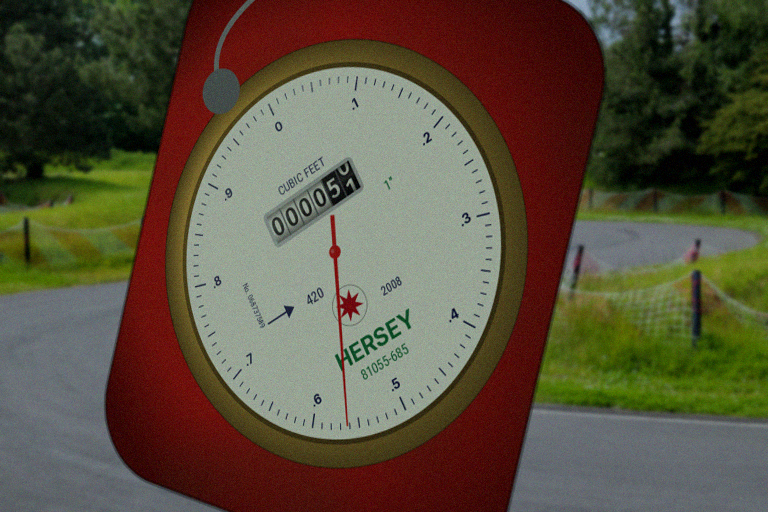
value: 50.56 (ft³)
